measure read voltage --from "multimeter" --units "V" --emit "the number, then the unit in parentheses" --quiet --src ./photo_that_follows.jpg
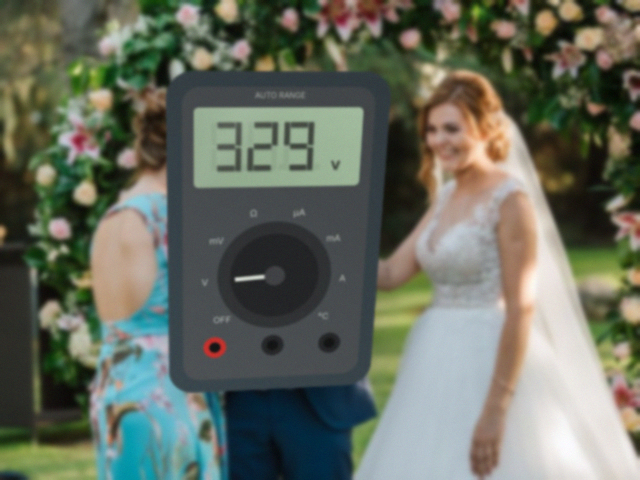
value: 329 (V)
